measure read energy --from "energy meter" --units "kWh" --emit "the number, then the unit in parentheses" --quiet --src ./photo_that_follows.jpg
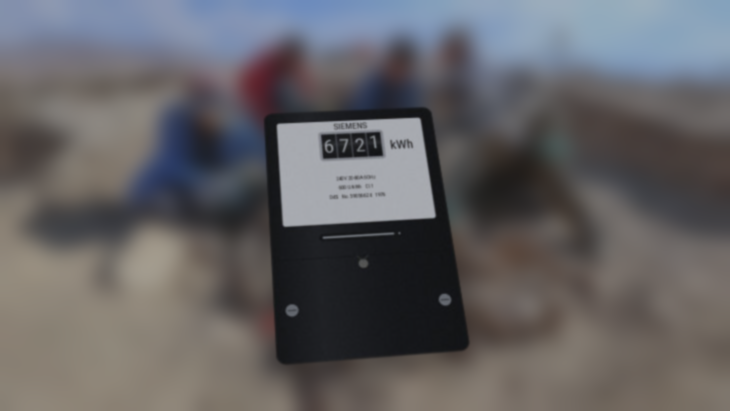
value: 6721 (kWh)
